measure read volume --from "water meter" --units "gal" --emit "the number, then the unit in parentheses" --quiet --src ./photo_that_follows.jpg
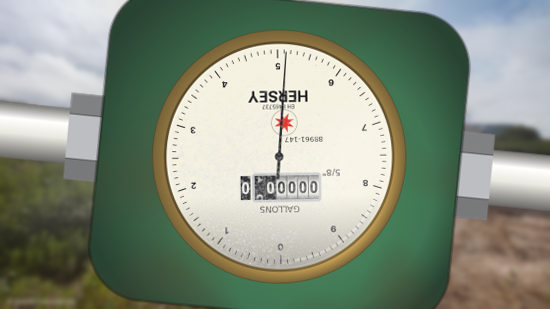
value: 5.1 (gal)
